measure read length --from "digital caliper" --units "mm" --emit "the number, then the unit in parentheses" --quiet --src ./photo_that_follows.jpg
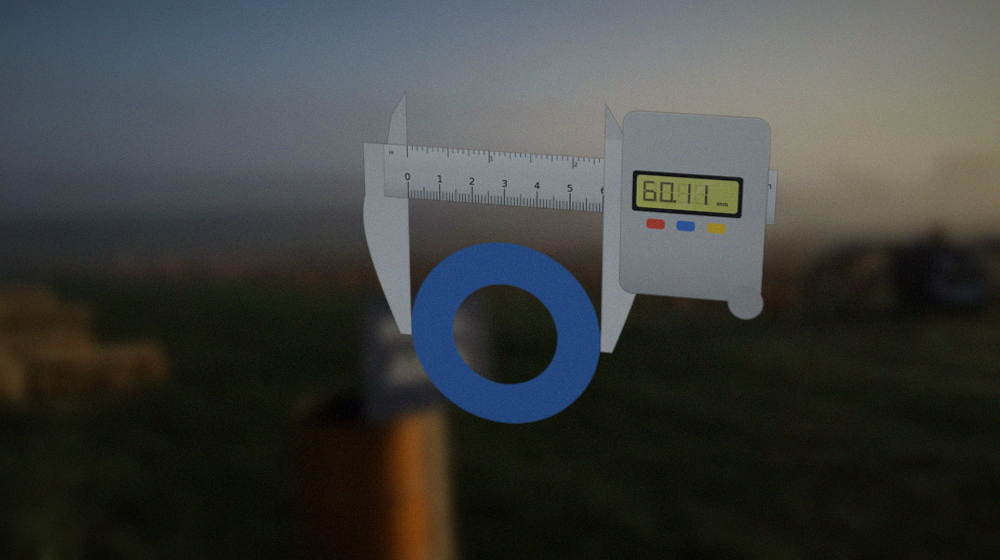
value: 60.11 (mm)
